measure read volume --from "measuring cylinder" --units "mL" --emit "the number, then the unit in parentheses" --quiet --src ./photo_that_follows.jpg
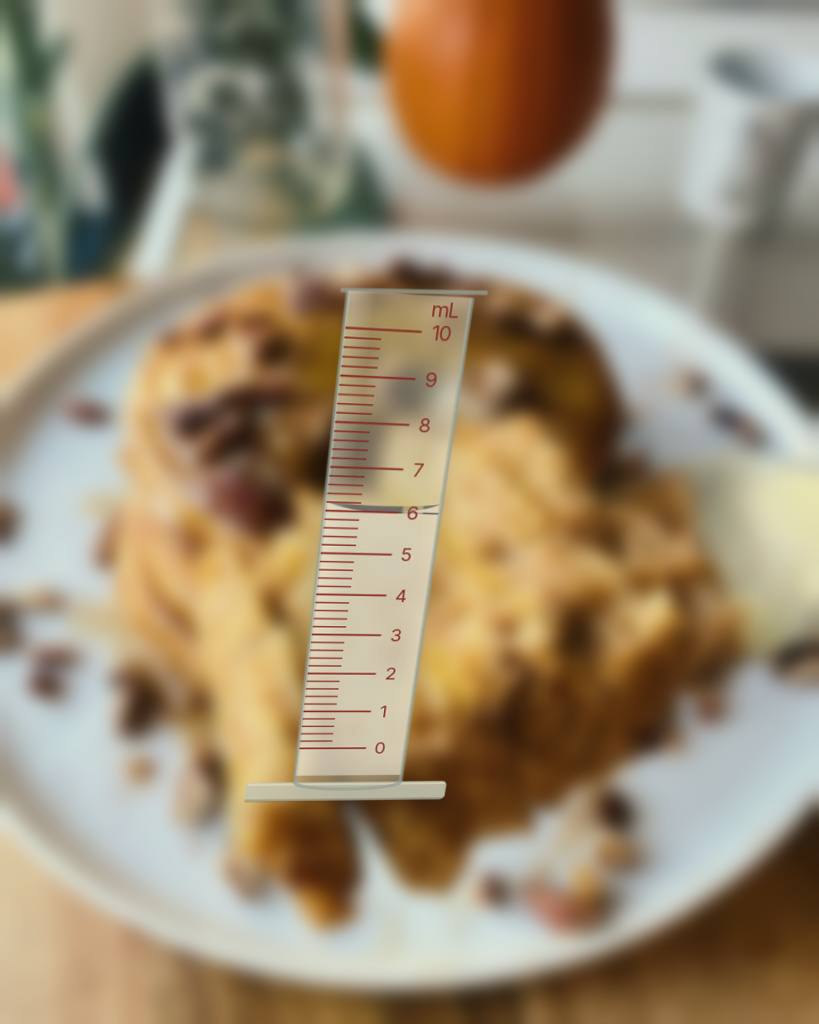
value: 6 (mL)
